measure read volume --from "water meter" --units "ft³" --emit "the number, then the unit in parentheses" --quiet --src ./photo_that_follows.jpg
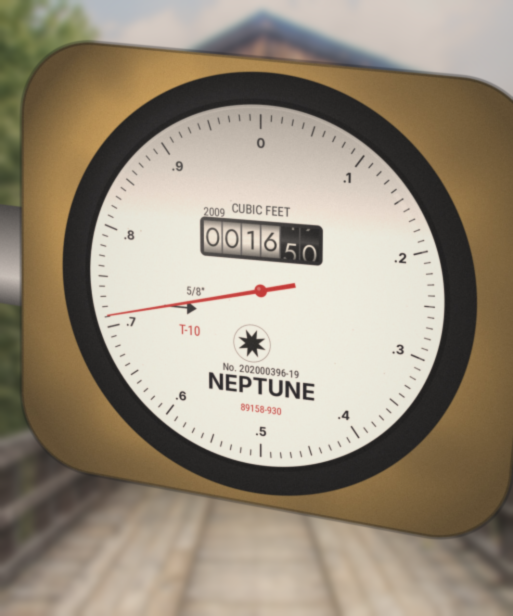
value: 1649.71 (ft³)
